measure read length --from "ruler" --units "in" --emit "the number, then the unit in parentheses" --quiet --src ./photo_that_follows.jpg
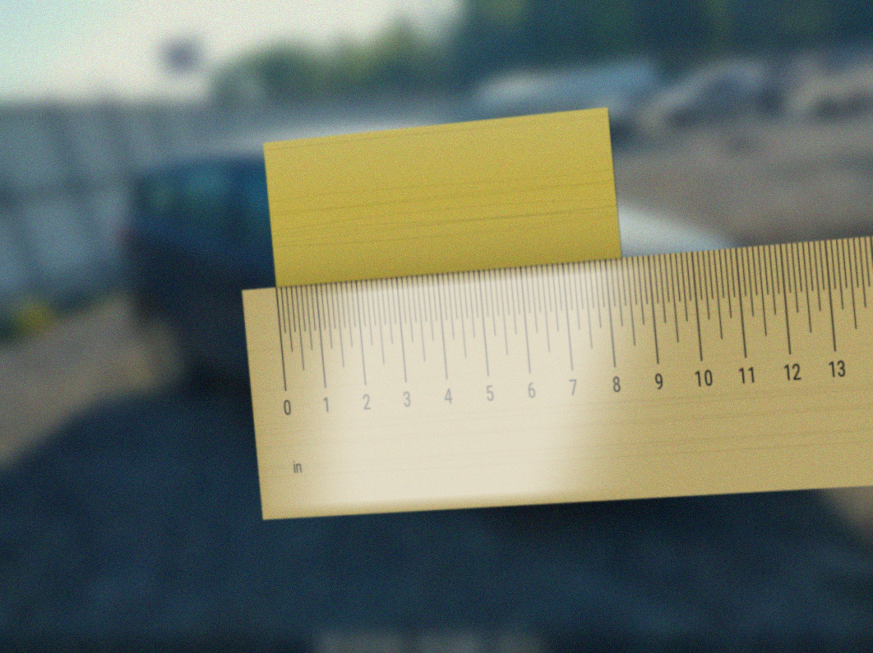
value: 8.375 (in)
